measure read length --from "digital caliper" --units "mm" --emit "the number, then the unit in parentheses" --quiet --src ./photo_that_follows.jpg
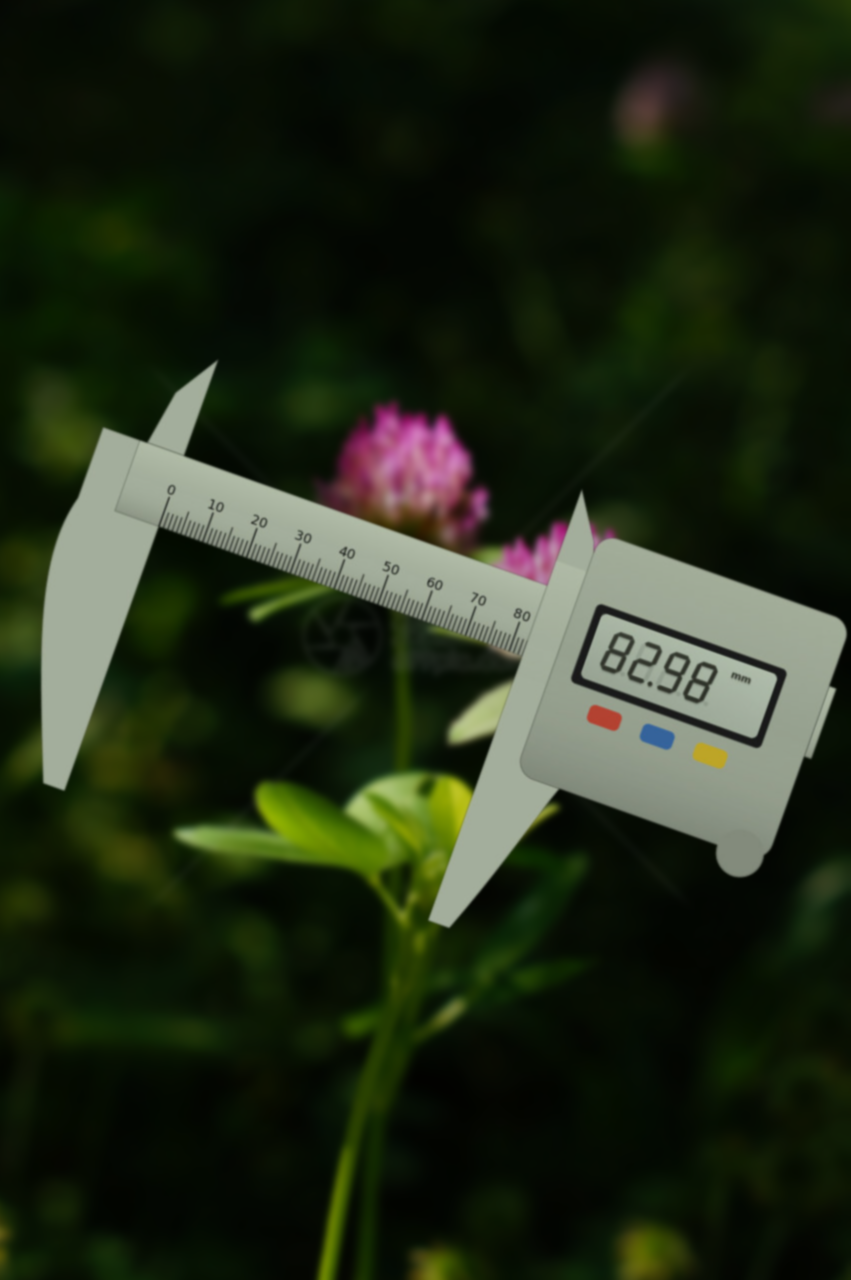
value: 82.98 (mm)
